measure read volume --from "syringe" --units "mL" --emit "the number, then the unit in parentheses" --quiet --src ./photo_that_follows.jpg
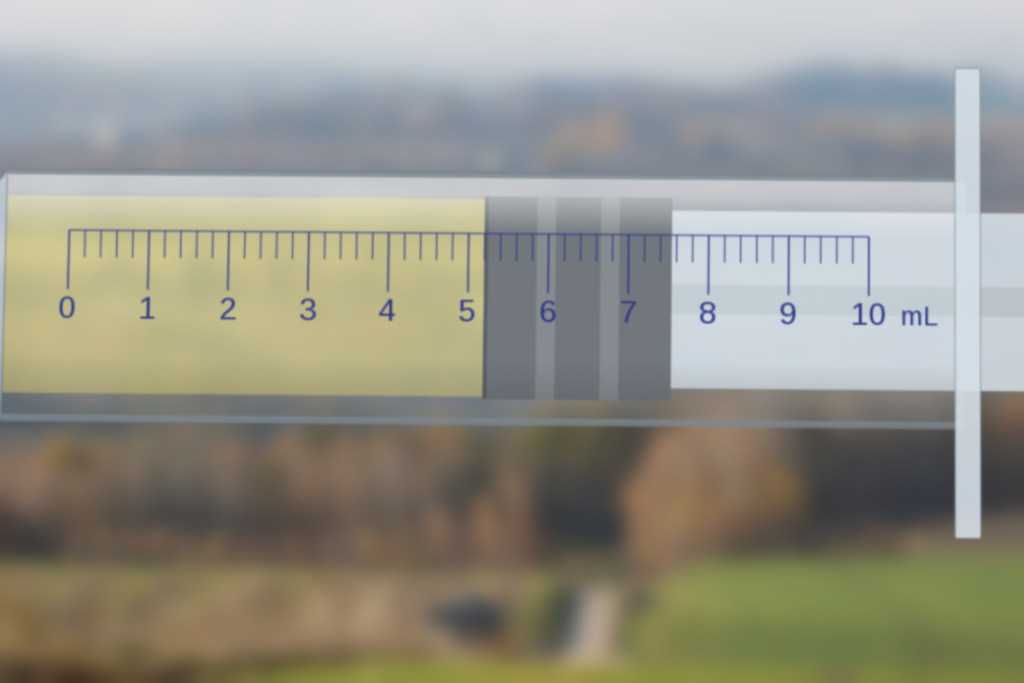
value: 5.2 (mL)
